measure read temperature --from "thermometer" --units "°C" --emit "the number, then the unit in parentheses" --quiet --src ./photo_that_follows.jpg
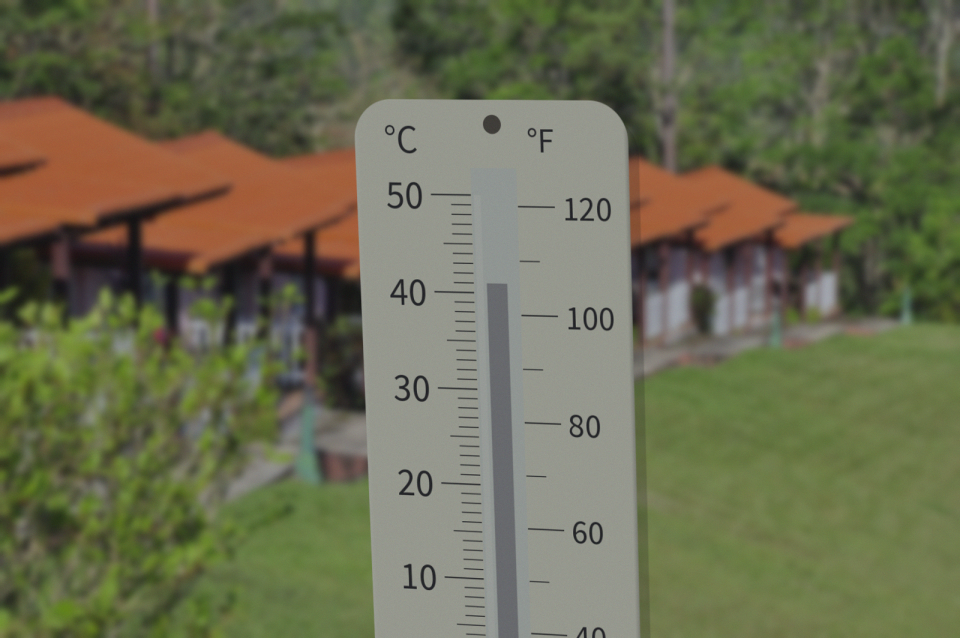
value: 41 (°C)
